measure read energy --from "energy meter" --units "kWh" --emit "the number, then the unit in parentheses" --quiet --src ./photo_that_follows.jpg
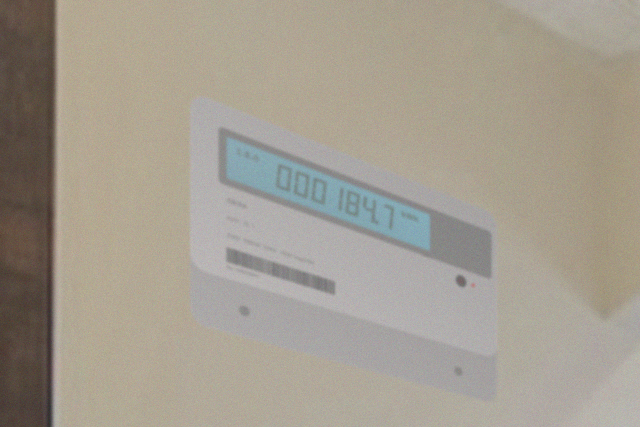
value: 184.7 (kWh)
